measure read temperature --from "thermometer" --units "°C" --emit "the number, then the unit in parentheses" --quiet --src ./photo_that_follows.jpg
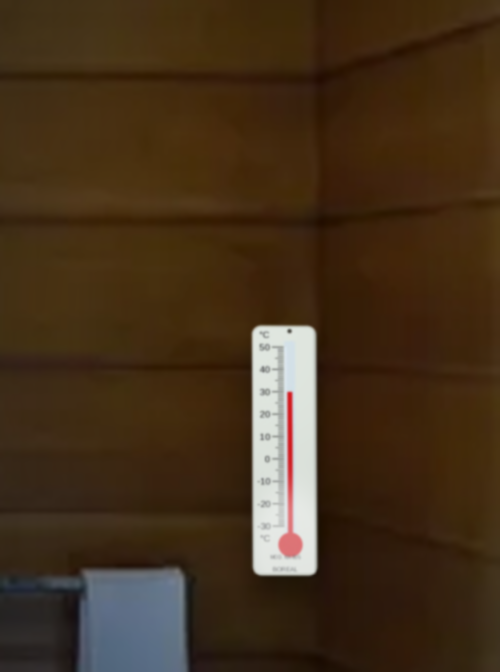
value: 30 (°C)
